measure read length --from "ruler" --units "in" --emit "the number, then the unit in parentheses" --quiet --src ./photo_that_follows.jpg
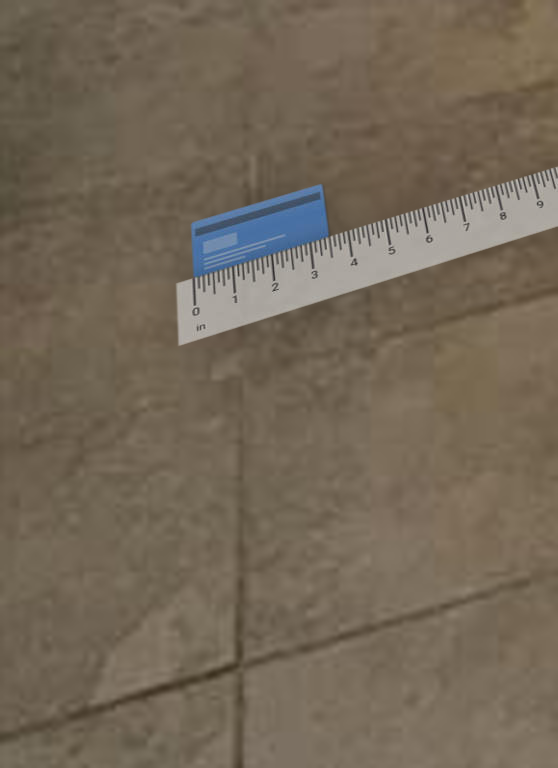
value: 3.5 (in)
